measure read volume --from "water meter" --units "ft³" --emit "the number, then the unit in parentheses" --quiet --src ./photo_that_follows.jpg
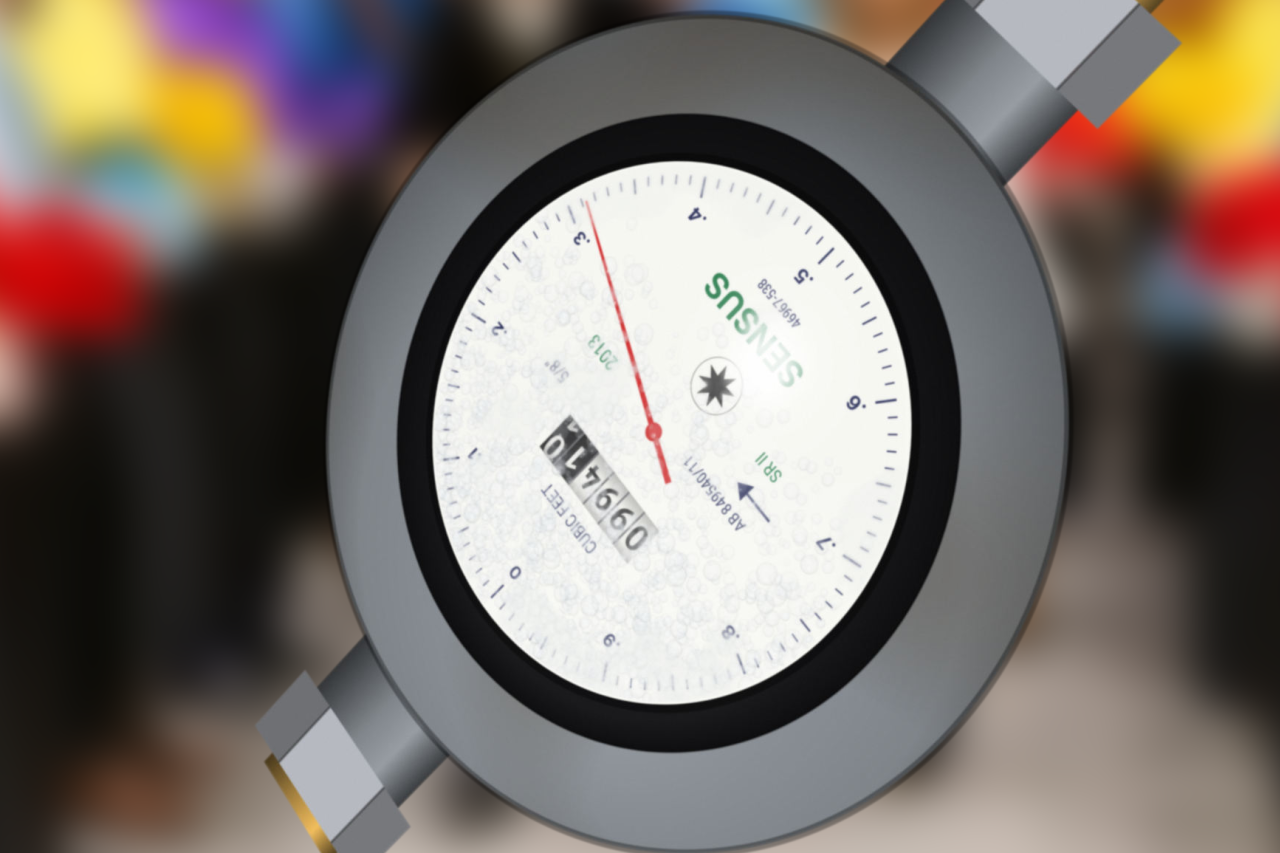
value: 99410.31 (ft³)
